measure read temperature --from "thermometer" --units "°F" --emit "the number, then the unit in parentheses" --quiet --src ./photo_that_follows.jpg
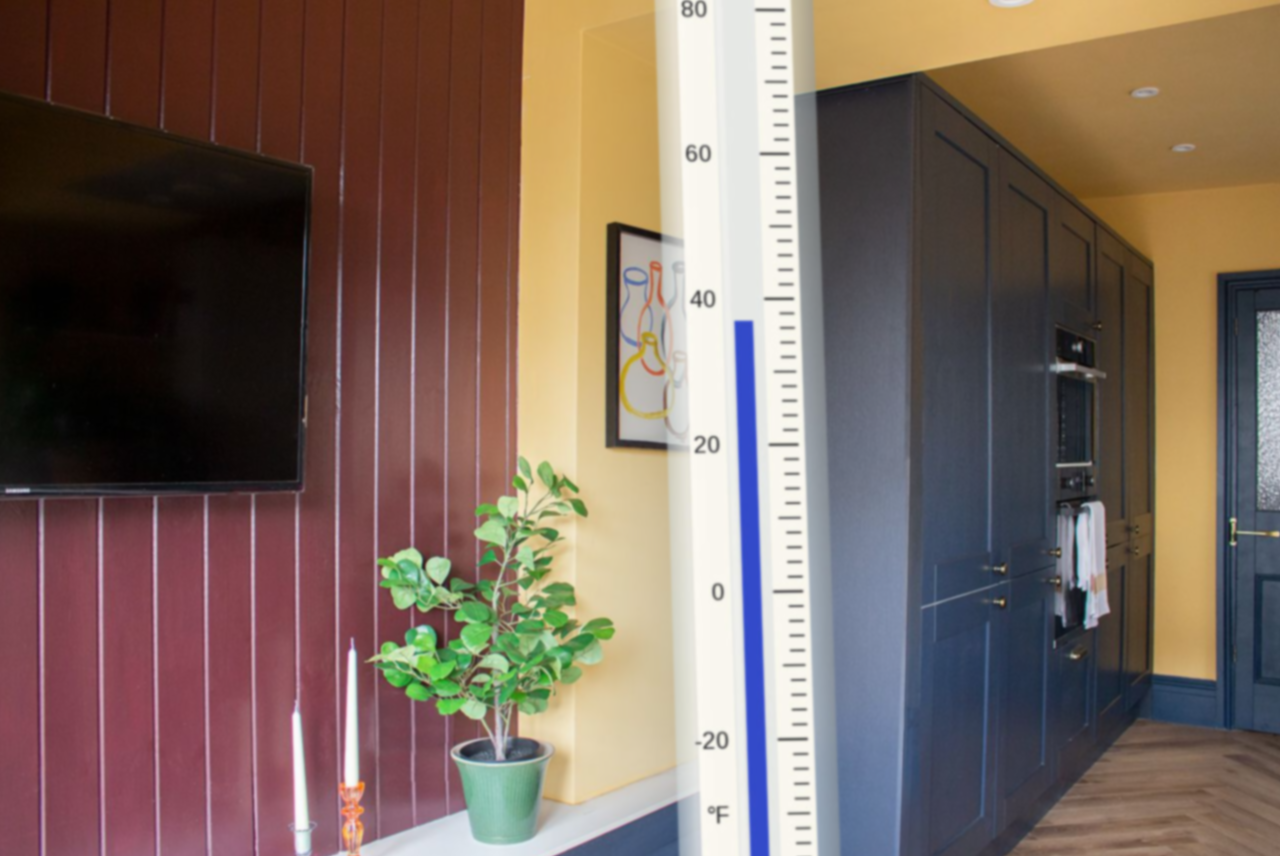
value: 37 (°F)
